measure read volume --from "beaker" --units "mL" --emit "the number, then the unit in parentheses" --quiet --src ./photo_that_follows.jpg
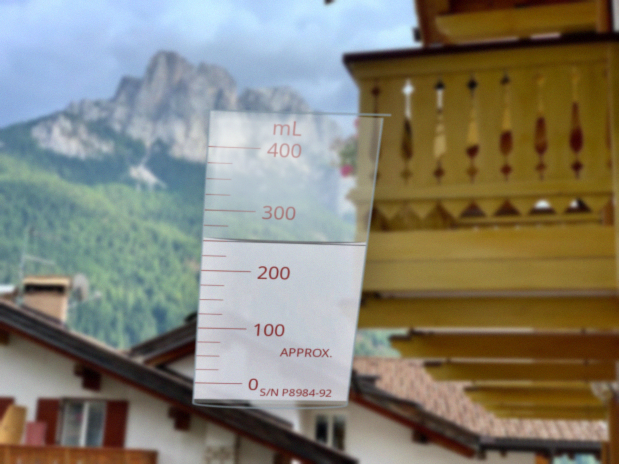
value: 250 (mL)
